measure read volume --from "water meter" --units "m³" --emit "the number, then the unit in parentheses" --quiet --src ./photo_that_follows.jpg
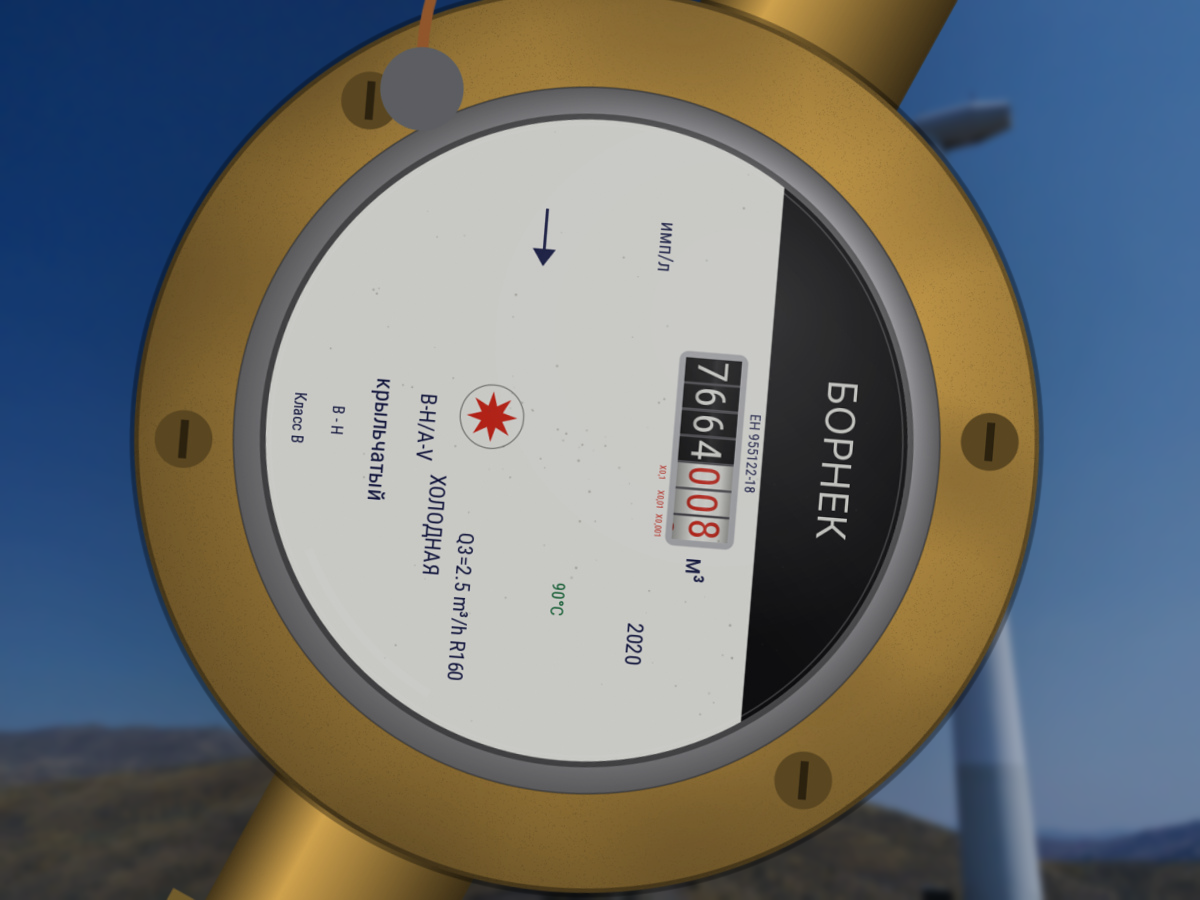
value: 7664.008 (m³)
